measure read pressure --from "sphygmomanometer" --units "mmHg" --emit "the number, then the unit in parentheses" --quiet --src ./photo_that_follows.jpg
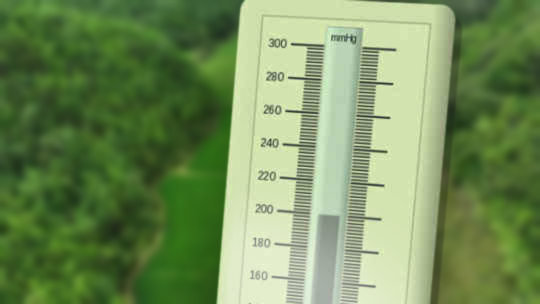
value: 200 (mmHg)
